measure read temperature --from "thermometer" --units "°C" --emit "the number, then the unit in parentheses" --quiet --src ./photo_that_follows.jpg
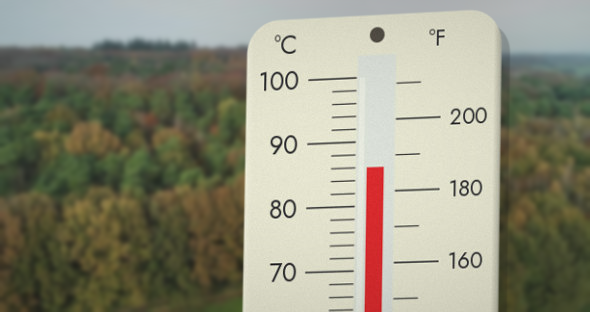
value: 86 (°C)
